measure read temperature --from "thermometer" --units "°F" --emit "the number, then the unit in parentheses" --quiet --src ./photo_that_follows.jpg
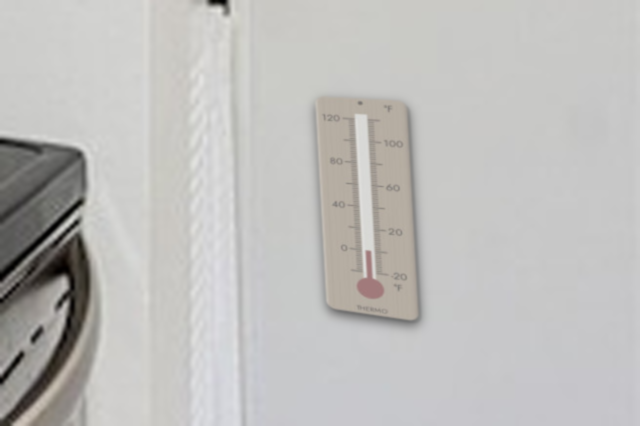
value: 0 (°F)
